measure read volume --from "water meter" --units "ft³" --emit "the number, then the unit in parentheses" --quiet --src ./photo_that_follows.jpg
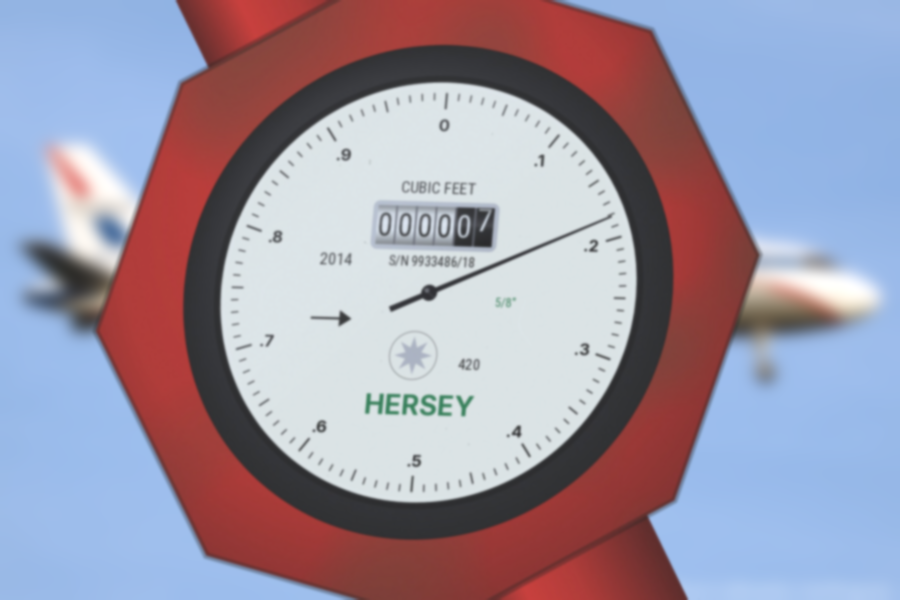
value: 7.18 (ft³)
